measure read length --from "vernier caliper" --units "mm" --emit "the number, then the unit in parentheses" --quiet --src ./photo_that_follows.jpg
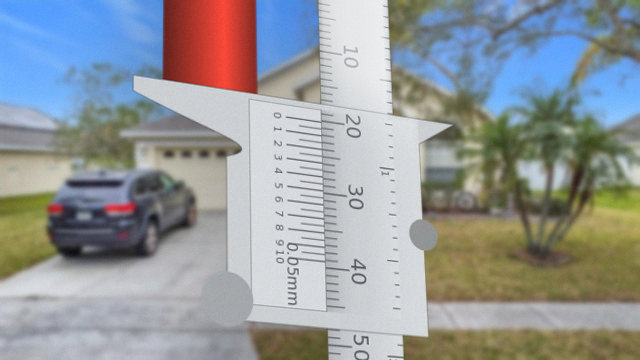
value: 20.2 (mm)
